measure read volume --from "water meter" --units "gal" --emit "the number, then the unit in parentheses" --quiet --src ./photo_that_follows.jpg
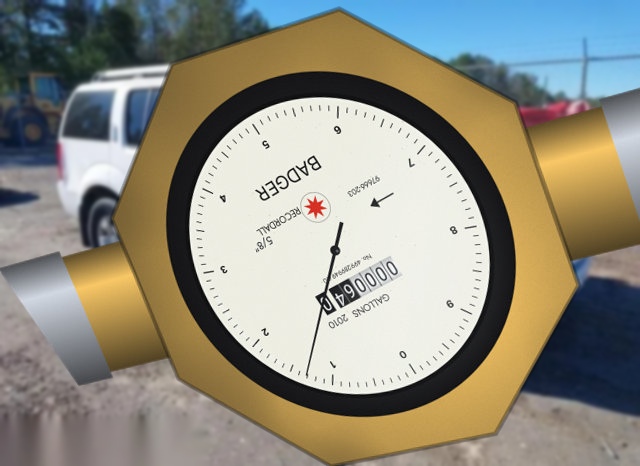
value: 641.3 (gal)
